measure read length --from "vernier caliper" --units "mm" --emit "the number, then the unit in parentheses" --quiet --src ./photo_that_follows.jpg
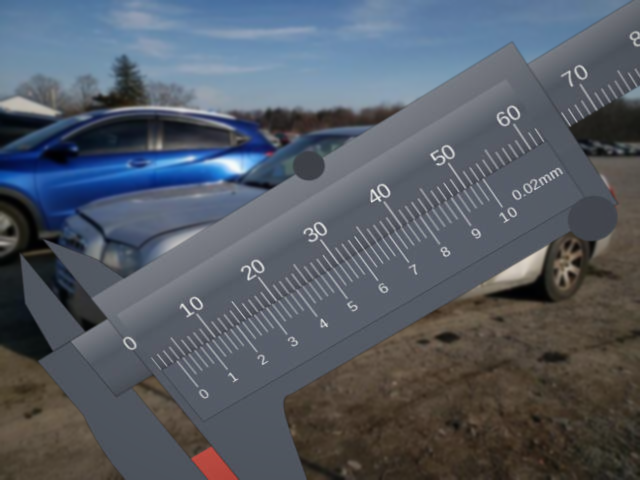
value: 3.6 (mm)
